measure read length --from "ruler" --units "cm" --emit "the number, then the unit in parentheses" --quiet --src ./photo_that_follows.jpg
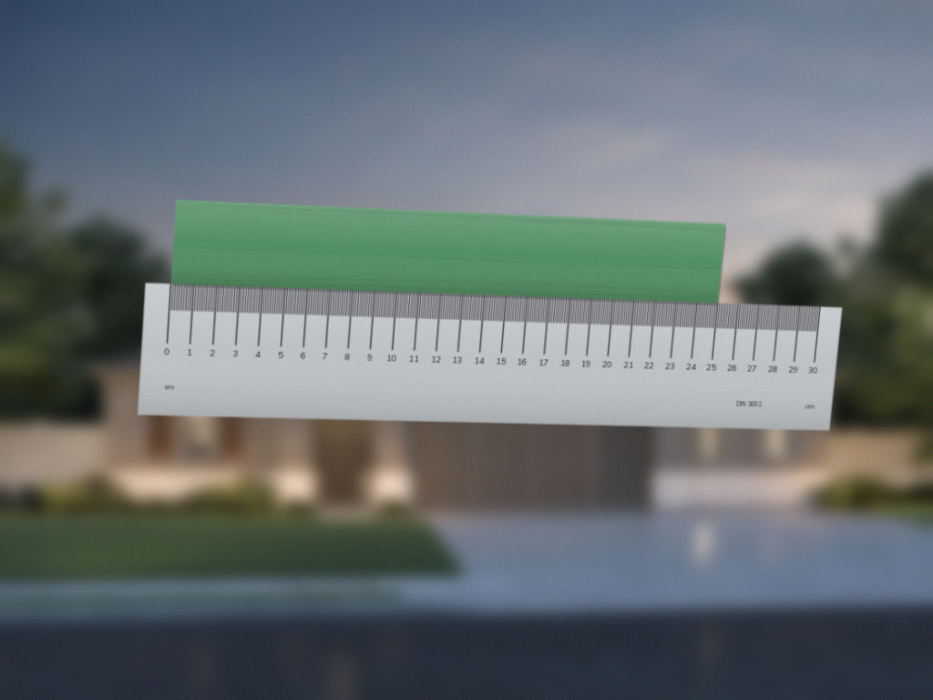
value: 25 (cm)
